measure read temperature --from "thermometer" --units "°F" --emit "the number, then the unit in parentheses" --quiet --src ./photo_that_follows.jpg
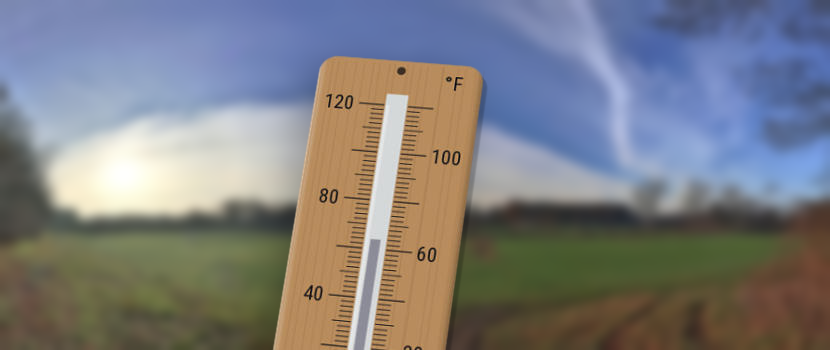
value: 64 (°F)
